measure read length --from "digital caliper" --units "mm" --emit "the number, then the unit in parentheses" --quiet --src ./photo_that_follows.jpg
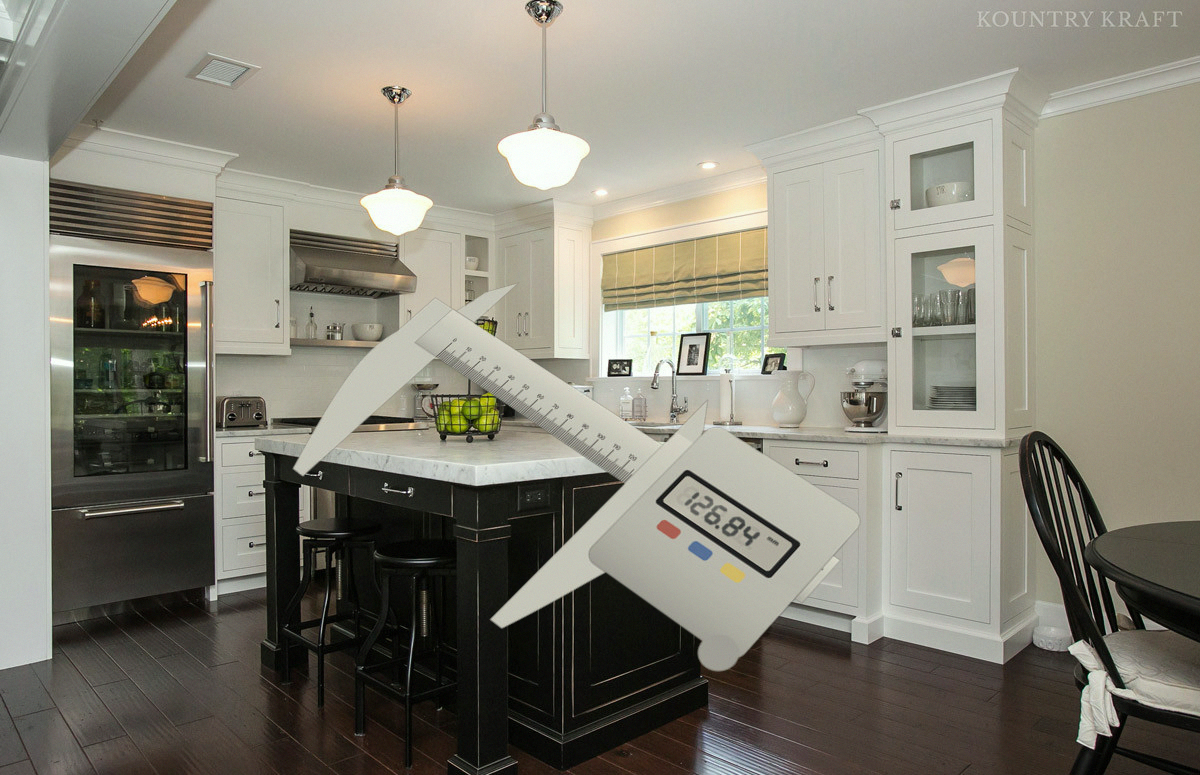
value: 126.84 (mm)
